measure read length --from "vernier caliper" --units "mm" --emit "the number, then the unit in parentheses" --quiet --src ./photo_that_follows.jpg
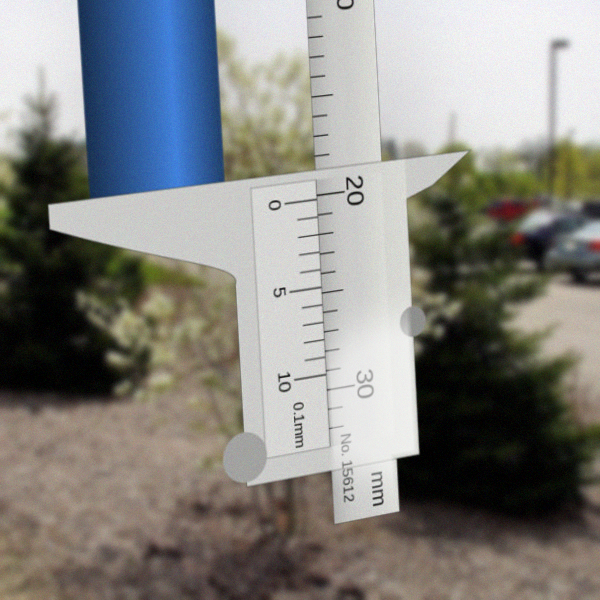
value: 20.2 (mm)
